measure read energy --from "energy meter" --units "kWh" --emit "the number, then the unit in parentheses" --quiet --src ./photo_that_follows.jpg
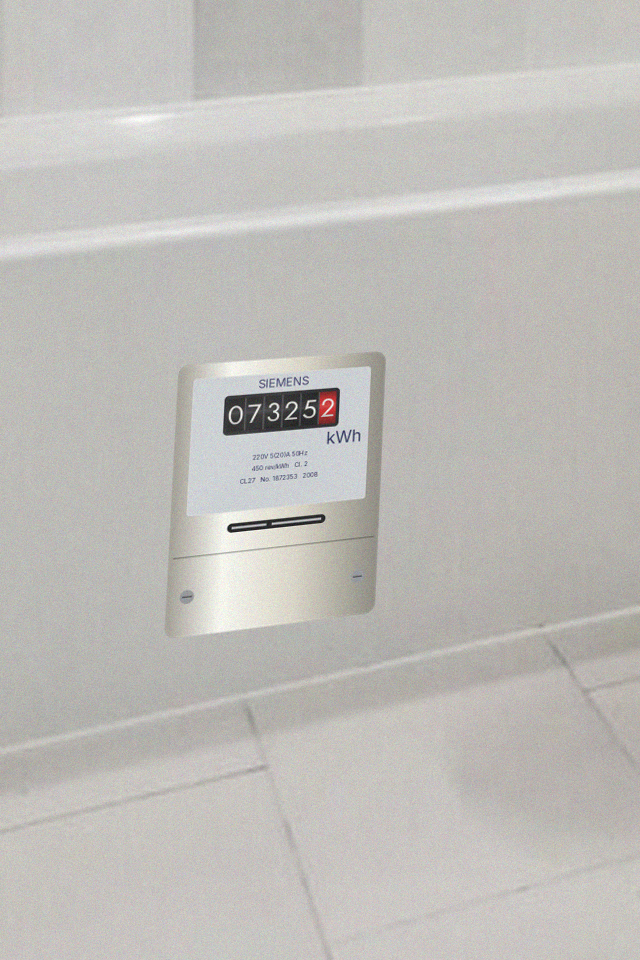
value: 7325.2 (kWh)
